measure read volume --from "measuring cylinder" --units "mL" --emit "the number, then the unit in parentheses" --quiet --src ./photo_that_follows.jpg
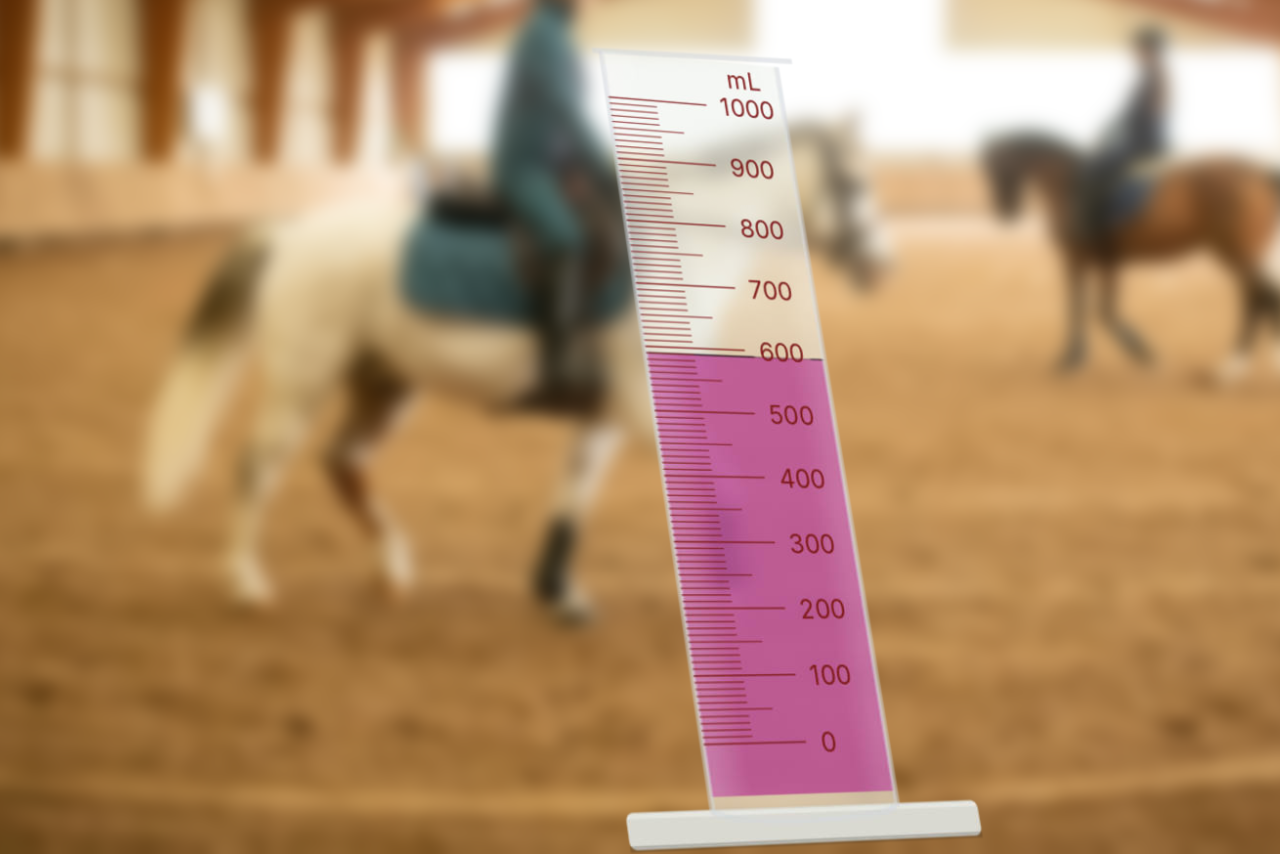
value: 590 (mL)
